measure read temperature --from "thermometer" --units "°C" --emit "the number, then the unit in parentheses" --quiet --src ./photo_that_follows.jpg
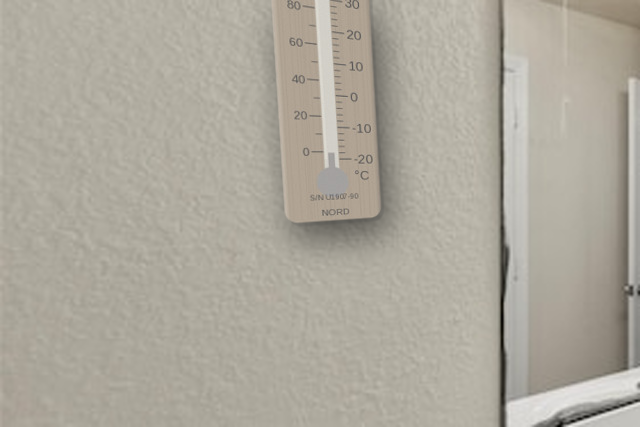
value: -18 (°C)
